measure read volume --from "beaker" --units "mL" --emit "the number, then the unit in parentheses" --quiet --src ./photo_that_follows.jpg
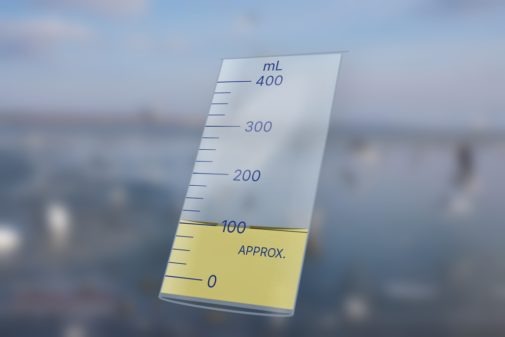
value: 100 (mL)
